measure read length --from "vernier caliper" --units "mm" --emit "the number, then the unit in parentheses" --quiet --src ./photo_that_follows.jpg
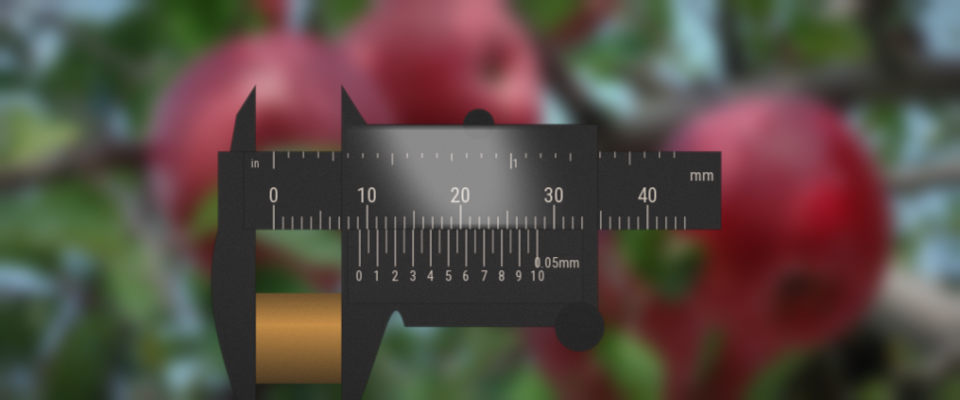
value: 9.2 (mm)
